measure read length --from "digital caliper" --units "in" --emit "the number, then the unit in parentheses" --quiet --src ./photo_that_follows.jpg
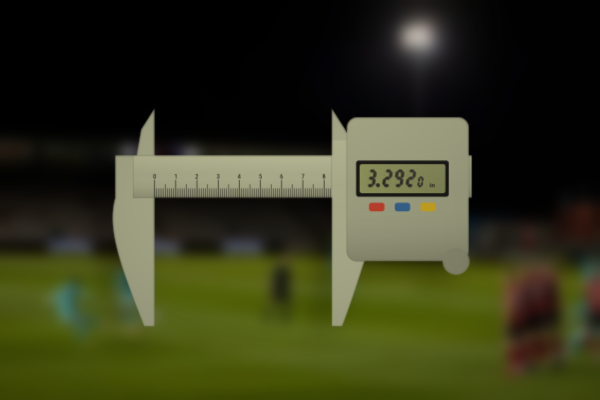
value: 3.2920 (in)
